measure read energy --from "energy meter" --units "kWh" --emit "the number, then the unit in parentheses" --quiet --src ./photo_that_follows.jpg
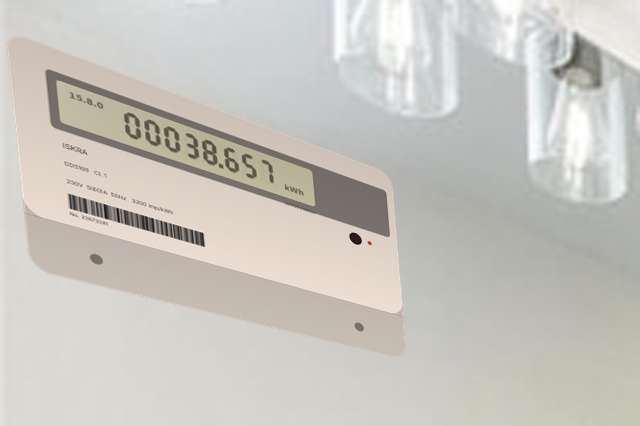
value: 38.657 (kWh)
